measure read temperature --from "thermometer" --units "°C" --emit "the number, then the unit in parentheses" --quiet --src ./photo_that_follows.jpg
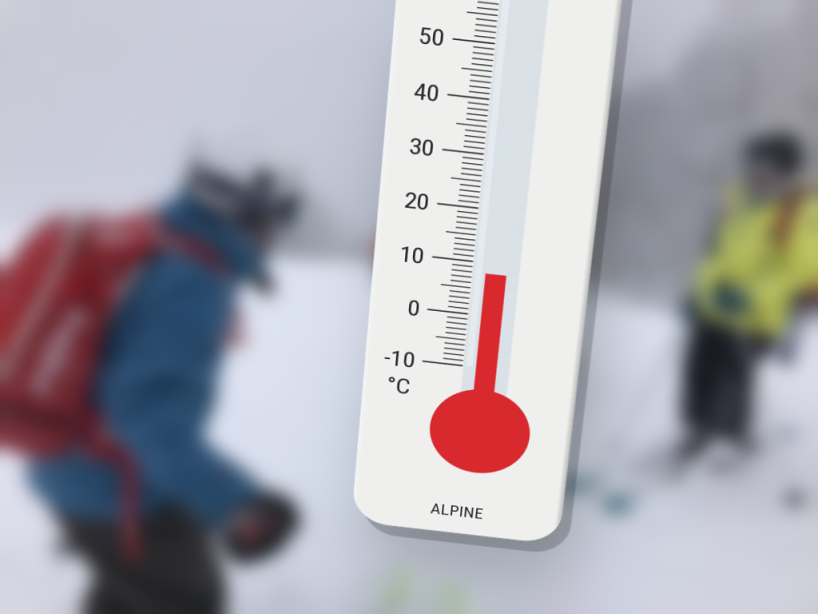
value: 8 (°C)
